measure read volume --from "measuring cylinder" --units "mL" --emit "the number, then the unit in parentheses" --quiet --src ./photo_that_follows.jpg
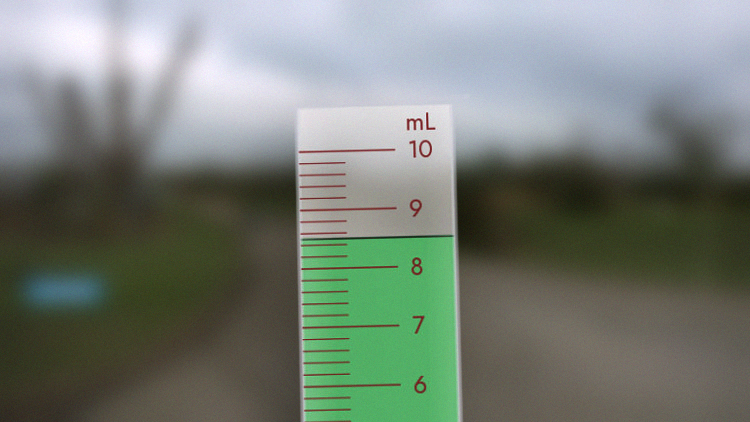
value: 8.5 (mL)
